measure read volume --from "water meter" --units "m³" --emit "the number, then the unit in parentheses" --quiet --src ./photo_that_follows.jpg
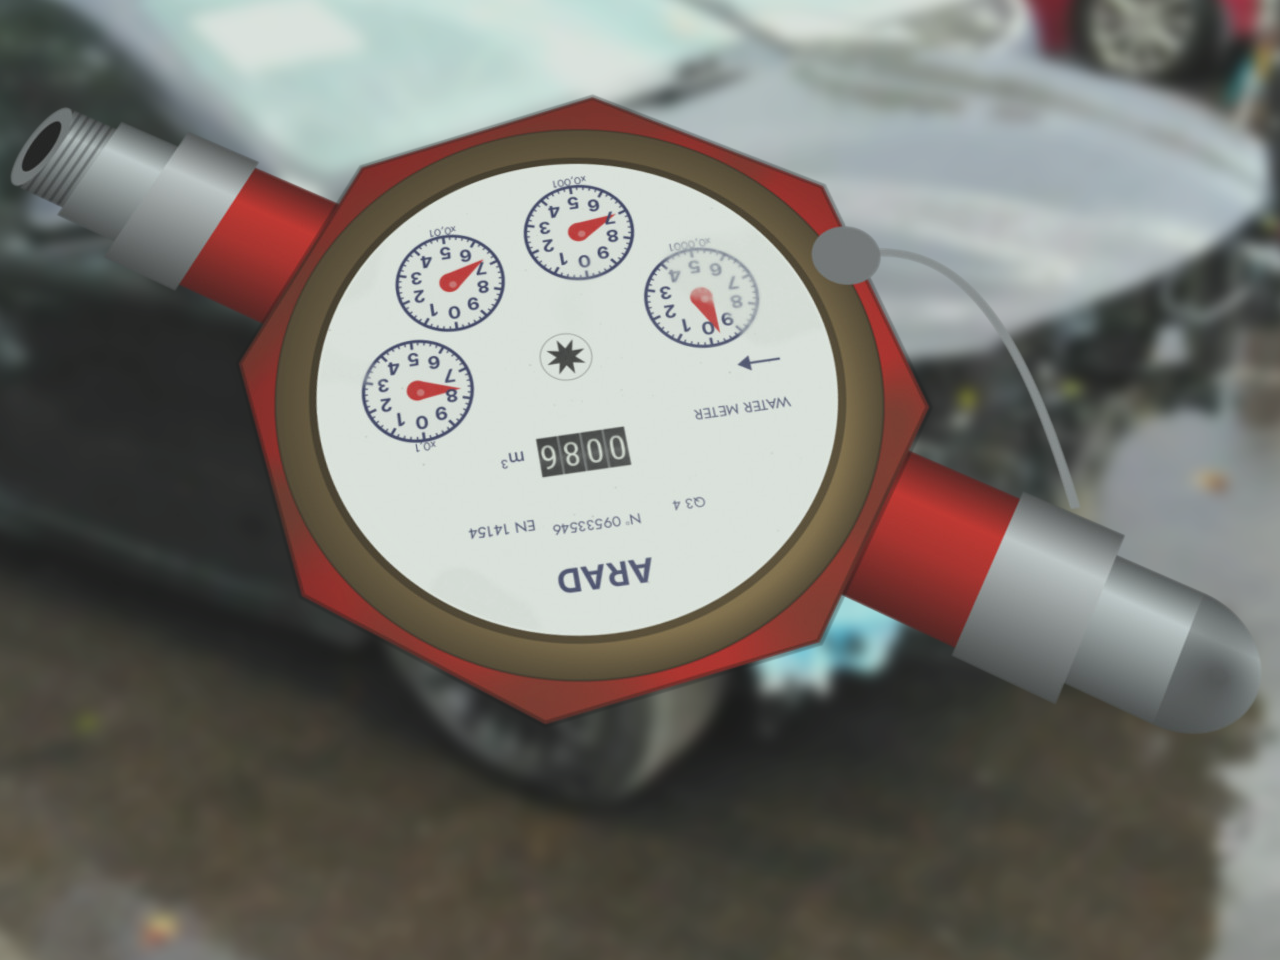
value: 86.7669 (m³)
